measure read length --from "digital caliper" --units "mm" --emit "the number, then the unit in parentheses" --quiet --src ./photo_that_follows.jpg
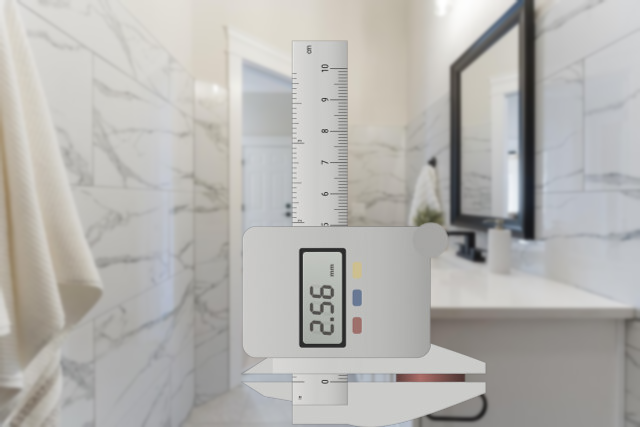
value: 2.56 (mm)
